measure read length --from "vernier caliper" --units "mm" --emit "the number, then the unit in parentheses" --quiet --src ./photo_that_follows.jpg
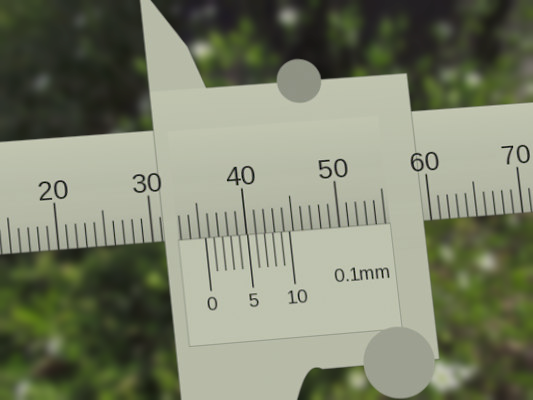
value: 35.6 (mm)
